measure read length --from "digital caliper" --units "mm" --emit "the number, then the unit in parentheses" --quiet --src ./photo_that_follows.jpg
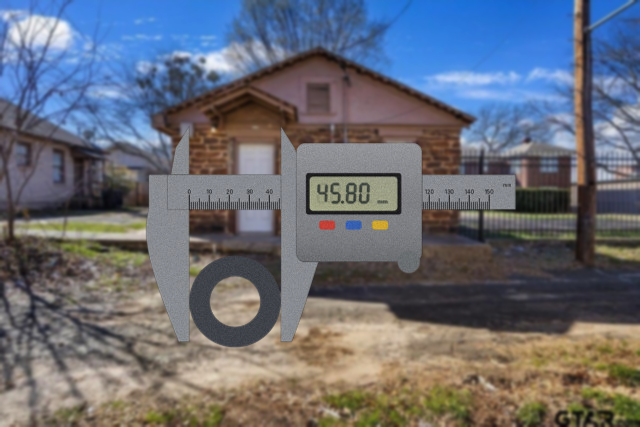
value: 45.80 (mm)
